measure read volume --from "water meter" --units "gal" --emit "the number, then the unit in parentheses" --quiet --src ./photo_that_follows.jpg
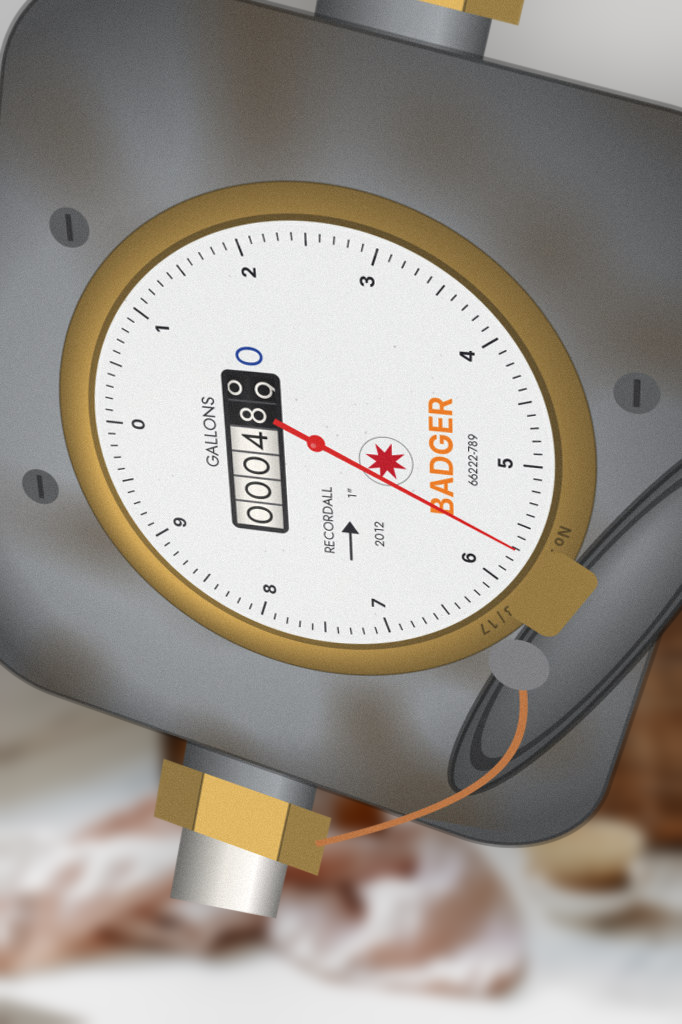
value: 4885.7 (gal)
